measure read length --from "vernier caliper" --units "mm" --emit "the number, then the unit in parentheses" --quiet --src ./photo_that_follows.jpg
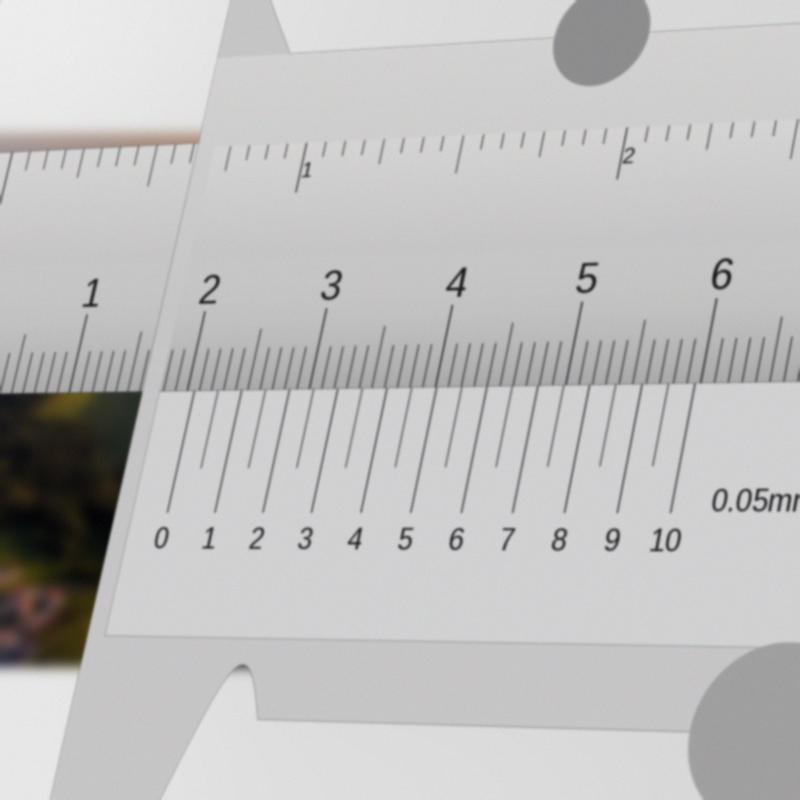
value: 20.6 (mm)
